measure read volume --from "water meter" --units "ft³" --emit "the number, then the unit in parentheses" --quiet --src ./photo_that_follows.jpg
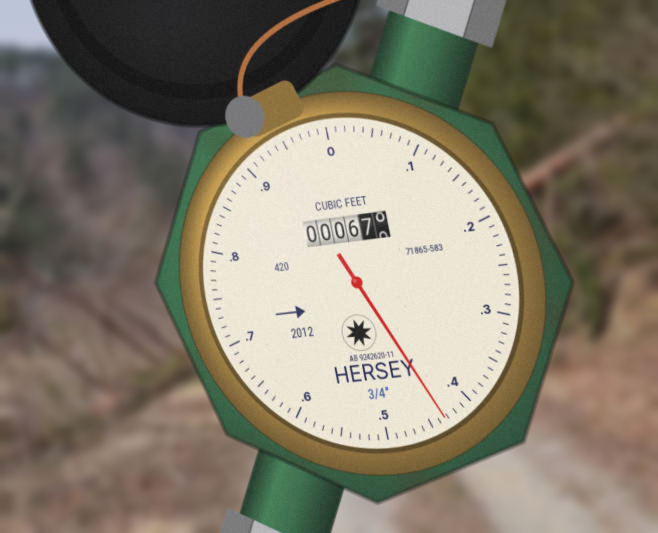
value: 678.43 (ft³)
